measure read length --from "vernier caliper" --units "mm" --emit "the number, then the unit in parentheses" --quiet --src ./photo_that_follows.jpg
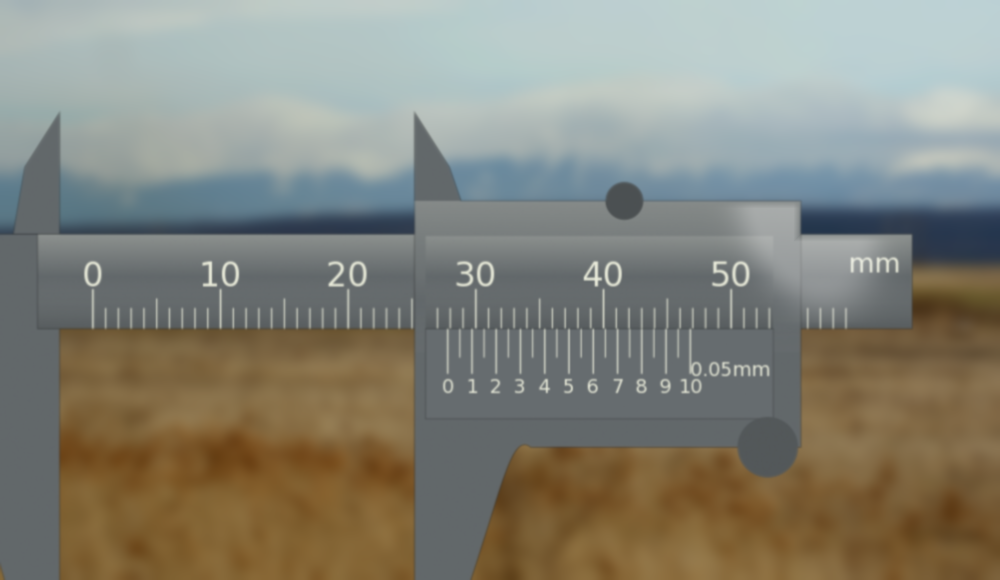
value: 27.8 (mm)
